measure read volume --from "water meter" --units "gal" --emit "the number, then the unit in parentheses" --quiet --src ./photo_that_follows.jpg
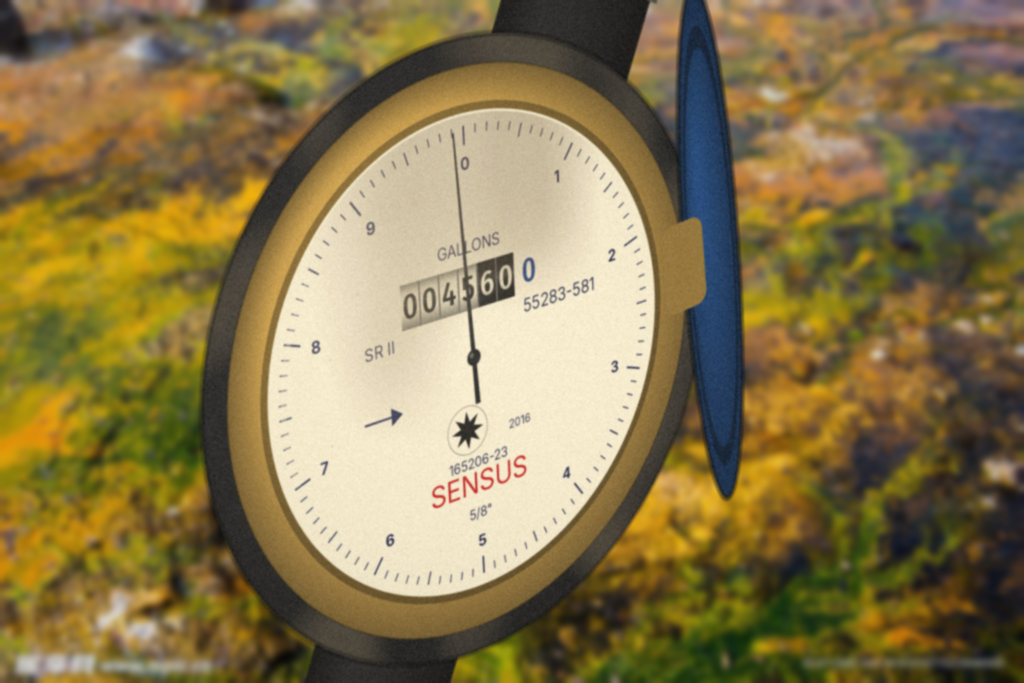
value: 45599.9 (gal)
